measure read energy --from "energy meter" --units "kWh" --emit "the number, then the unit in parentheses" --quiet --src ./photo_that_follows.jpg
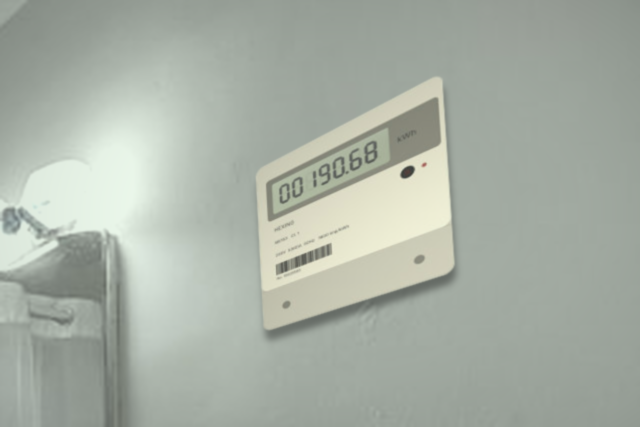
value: 190.68 (kWh)
